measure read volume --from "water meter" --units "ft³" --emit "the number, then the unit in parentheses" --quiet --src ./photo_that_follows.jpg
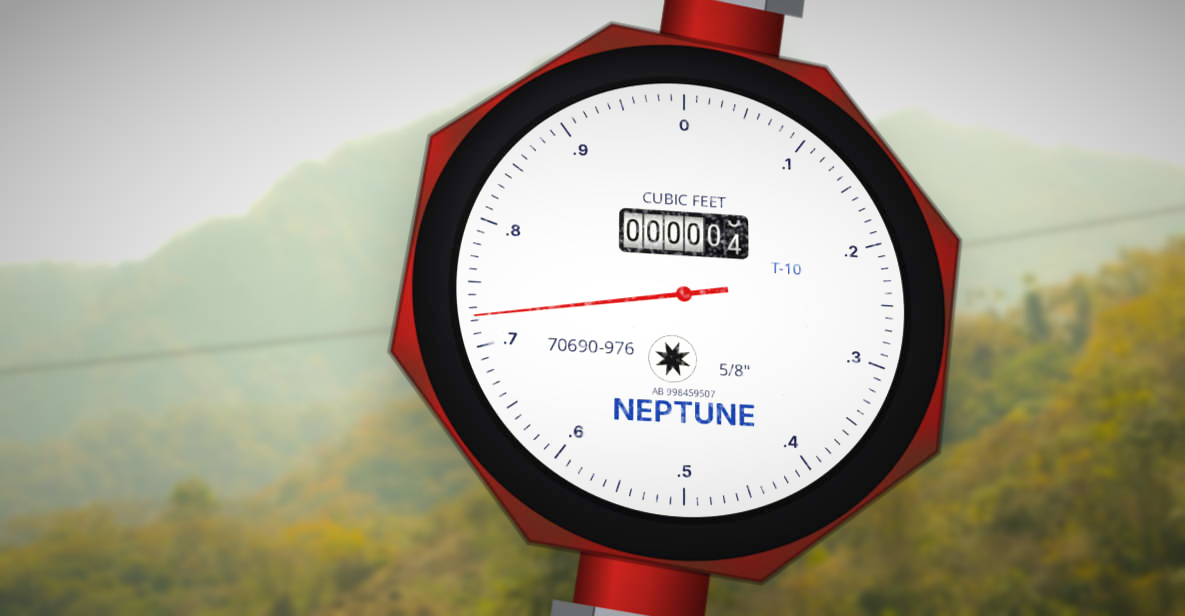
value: 3.72 (ft³)
